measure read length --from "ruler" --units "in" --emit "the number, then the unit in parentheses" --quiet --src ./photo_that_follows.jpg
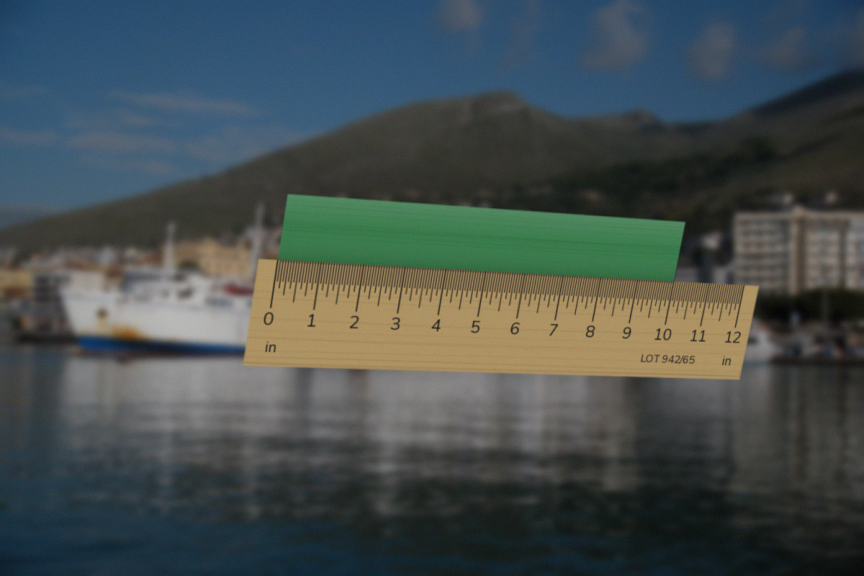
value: 10 (in)
